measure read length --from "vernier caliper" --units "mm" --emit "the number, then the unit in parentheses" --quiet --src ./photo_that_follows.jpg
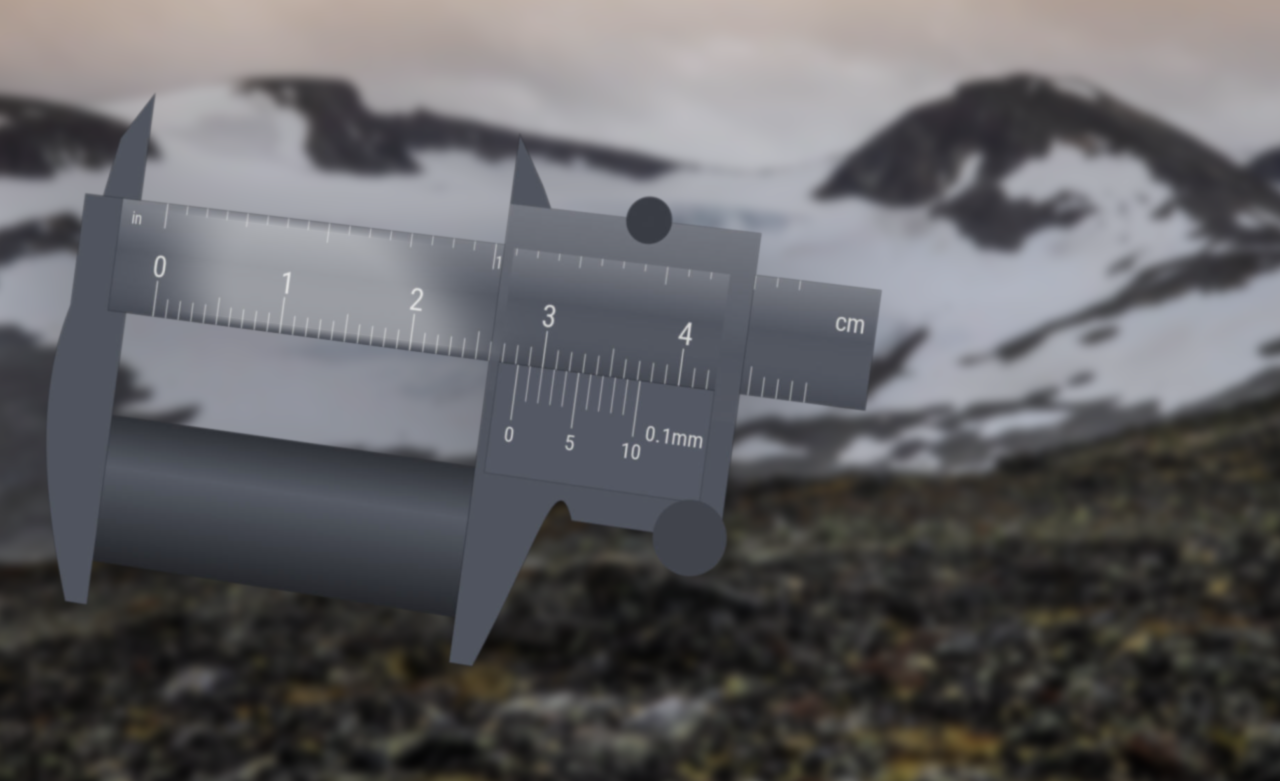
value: 28.2 (mm)
